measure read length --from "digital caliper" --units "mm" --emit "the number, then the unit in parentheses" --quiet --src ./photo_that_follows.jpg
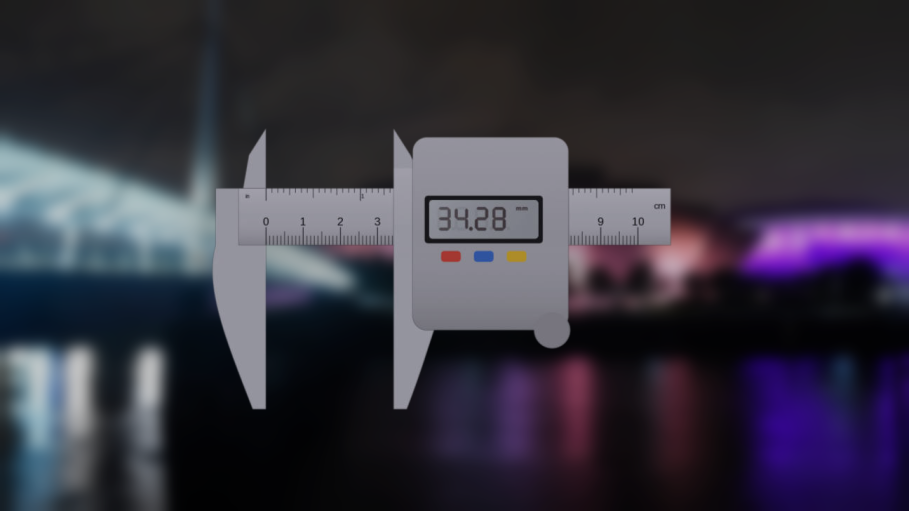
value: 34.28 (mm)
